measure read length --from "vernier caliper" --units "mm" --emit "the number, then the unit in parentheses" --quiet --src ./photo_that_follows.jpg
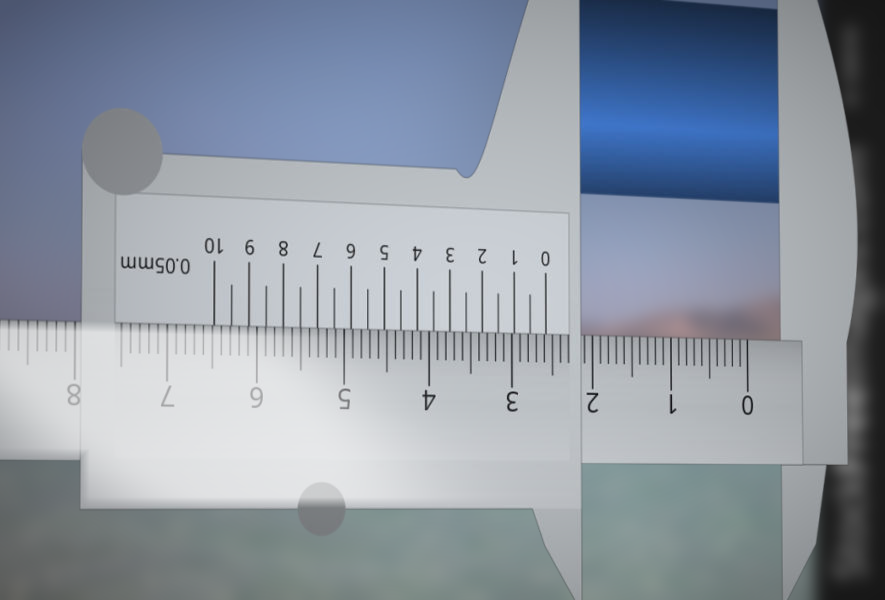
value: 25.8 (mm)
